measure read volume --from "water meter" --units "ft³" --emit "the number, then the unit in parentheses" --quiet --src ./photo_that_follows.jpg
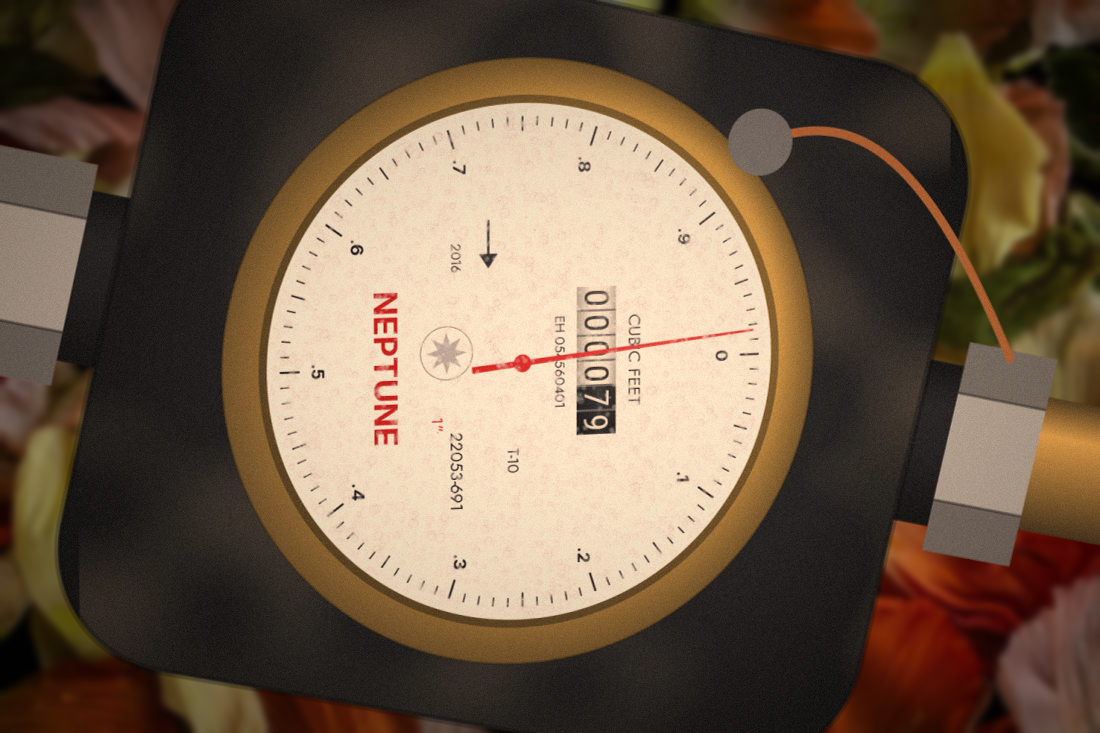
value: 78.98 (ft³)
